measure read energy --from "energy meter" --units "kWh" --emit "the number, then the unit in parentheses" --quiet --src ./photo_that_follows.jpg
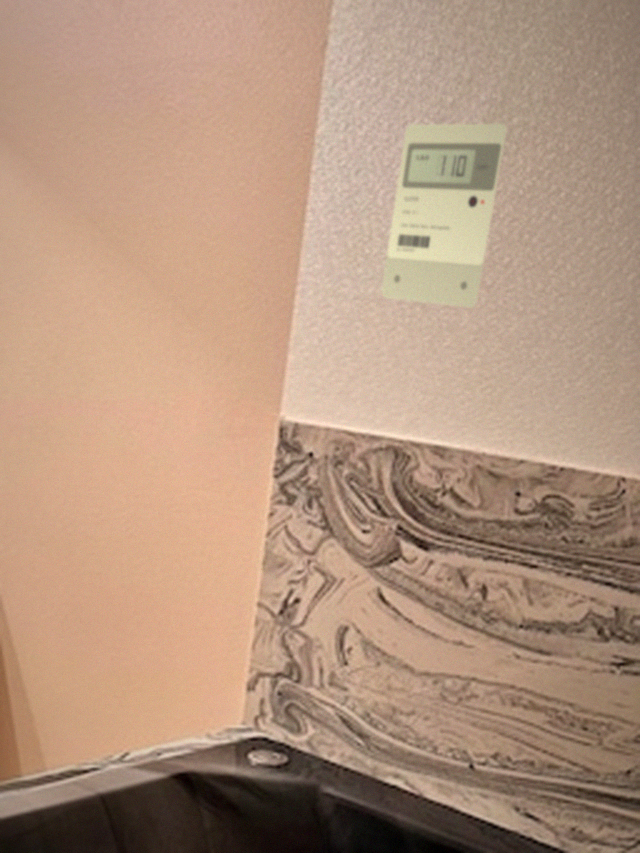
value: 110 (kWh)
